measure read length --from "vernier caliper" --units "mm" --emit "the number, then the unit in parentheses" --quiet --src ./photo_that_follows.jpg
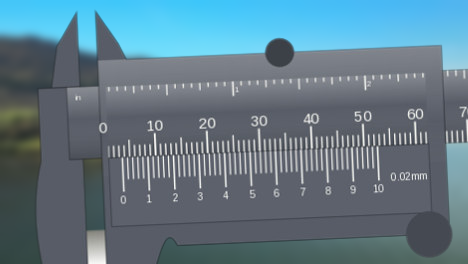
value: 3.6 (mm)
